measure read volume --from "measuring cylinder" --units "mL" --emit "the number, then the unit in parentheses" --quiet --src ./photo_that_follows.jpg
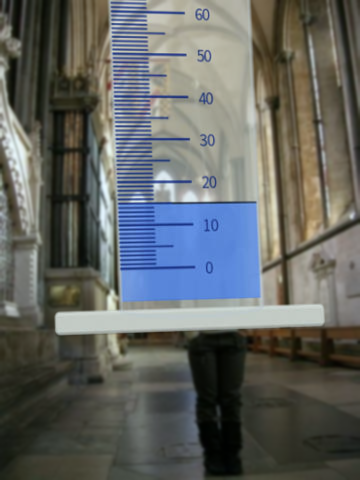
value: 15 (mL)
